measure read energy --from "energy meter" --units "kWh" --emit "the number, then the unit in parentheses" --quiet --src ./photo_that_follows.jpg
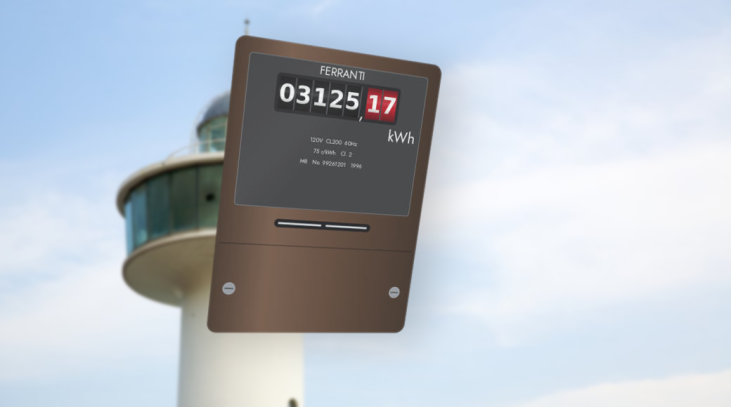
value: 3125.17 (kWh)
